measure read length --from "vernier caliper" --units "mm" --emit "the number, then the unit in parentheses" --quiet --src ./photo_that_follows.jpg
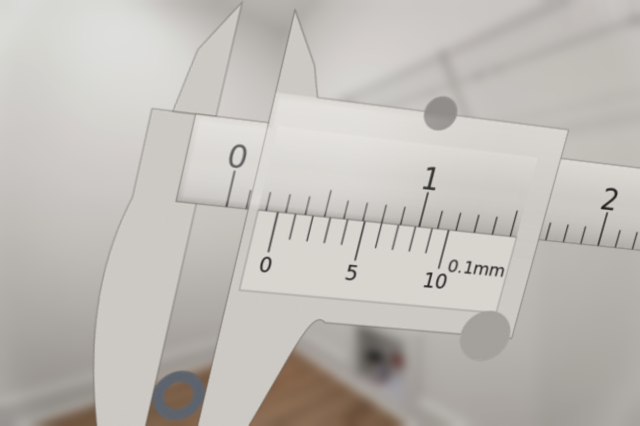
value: 2.6 (mm)
